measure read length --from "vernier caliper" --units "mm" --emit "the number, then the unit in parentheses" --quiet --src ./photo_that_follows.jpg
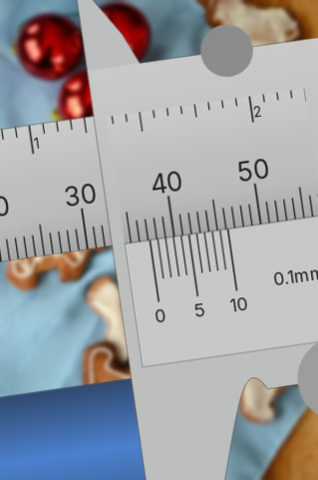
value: 37.2 (mm)
